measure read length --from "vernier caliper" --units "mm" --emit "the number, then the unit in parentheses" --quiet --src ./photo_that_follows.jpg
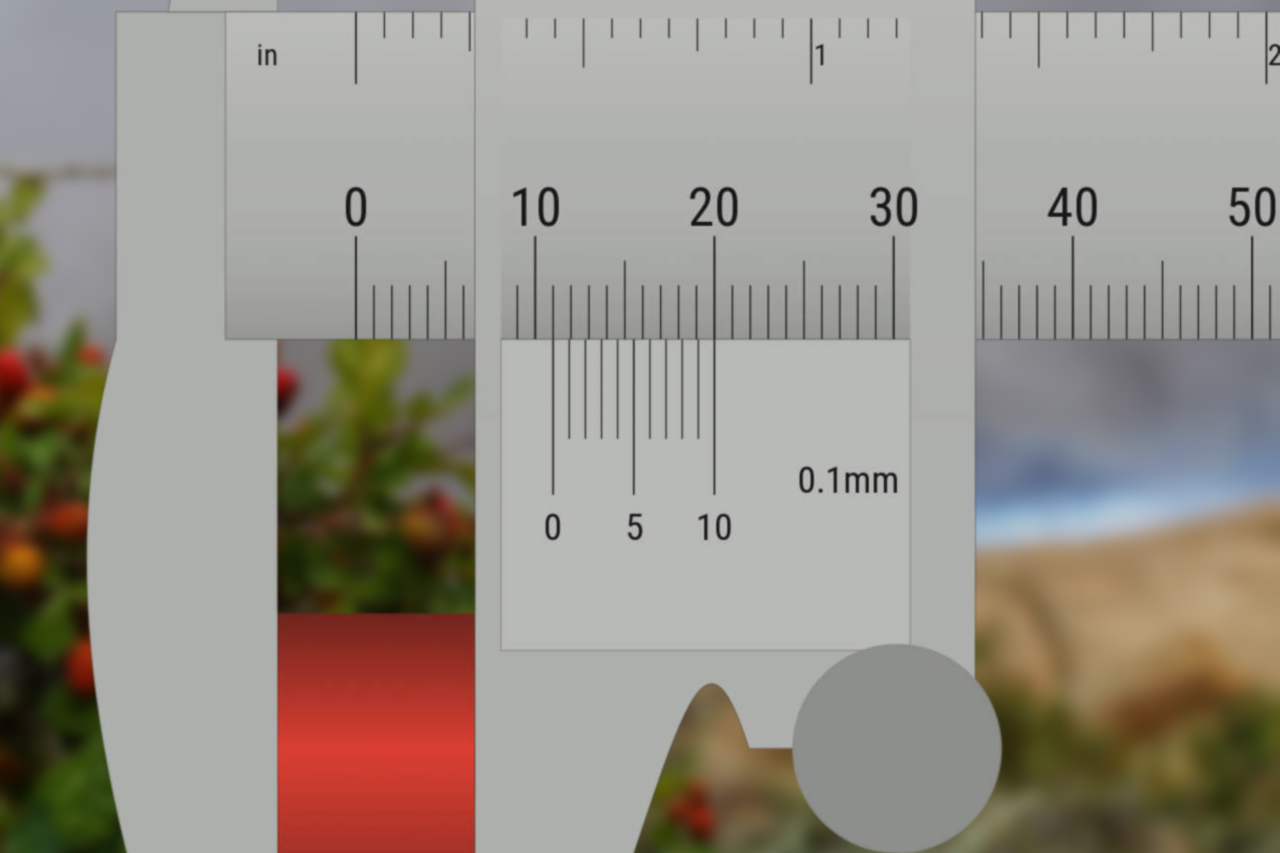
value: 11.0 (mm)
